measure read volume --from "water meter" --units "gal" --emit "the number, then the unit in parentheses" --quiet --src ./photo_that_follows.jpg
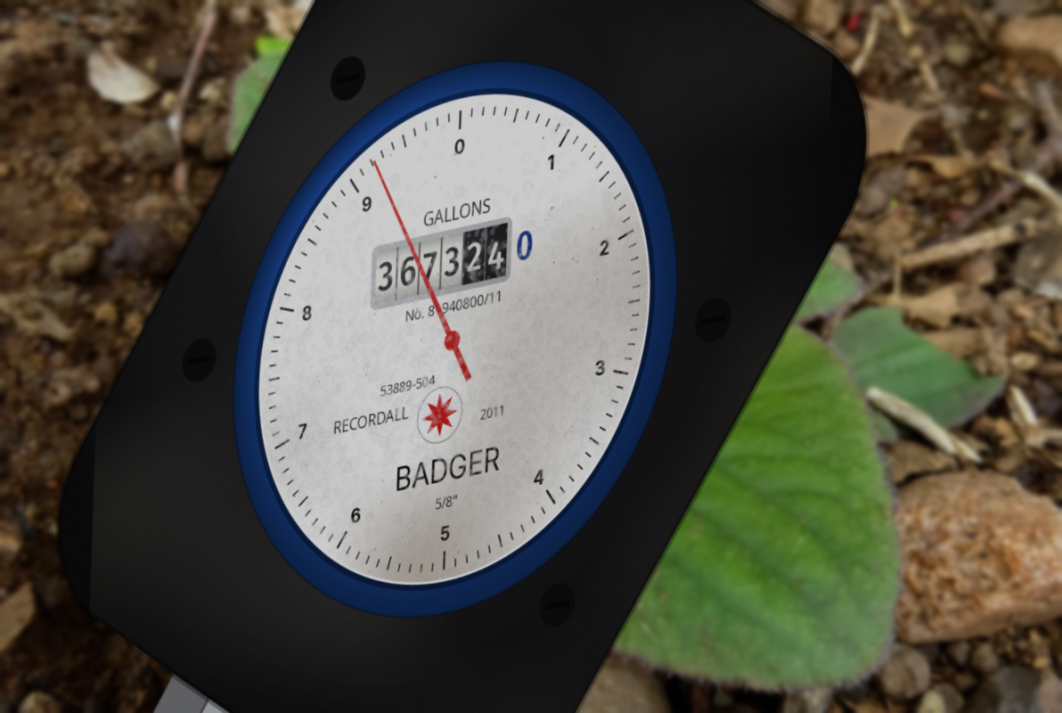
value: 3673239.2 (gal)
